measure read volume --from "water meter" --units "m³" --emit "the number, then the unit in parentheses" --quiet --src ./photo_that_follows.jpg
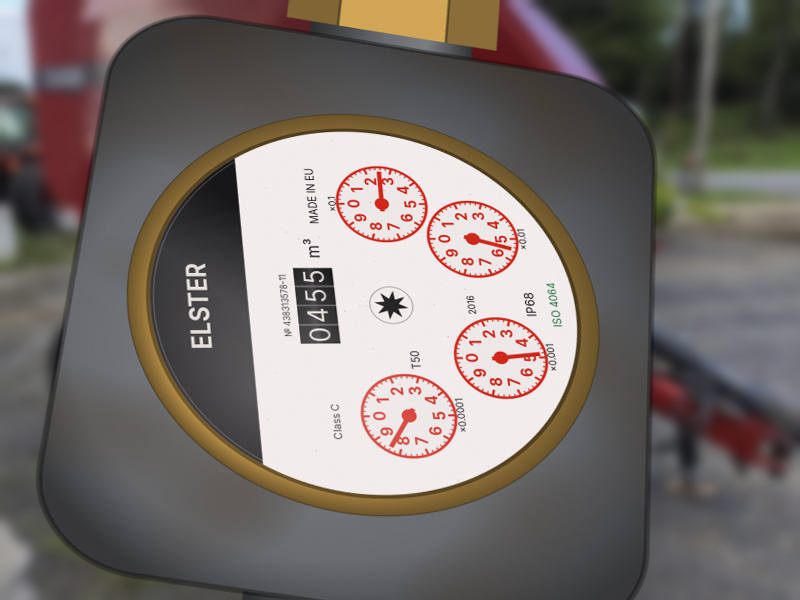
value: 455.2548 (m³)
